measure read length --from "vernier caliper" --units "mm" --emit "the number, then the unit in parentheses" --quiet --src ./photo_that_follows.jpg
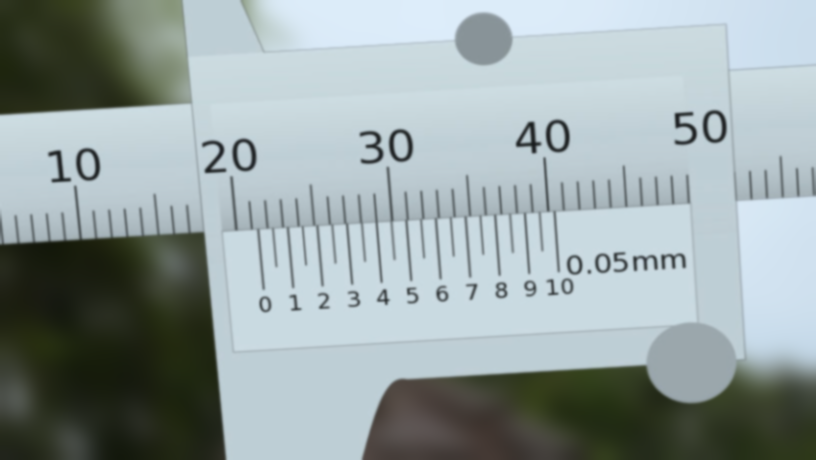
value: 21.4 (mm)
